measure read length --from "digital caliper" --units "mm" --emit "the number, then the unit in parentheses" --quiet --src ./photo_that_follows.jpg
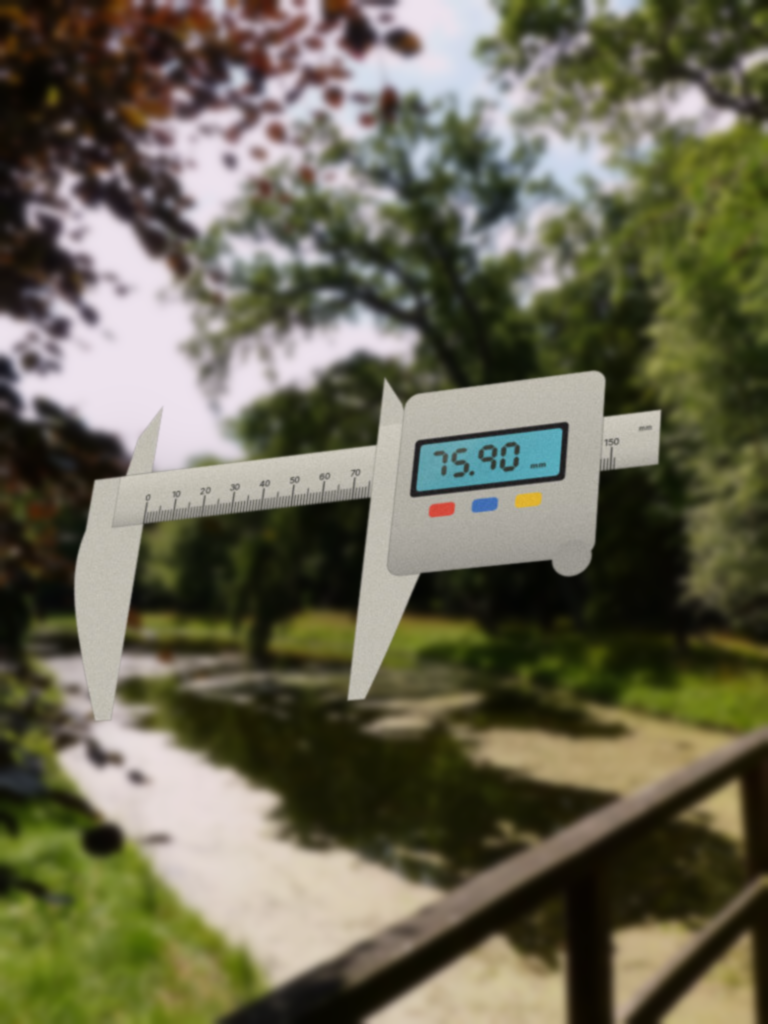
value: 75.90 (mm)
